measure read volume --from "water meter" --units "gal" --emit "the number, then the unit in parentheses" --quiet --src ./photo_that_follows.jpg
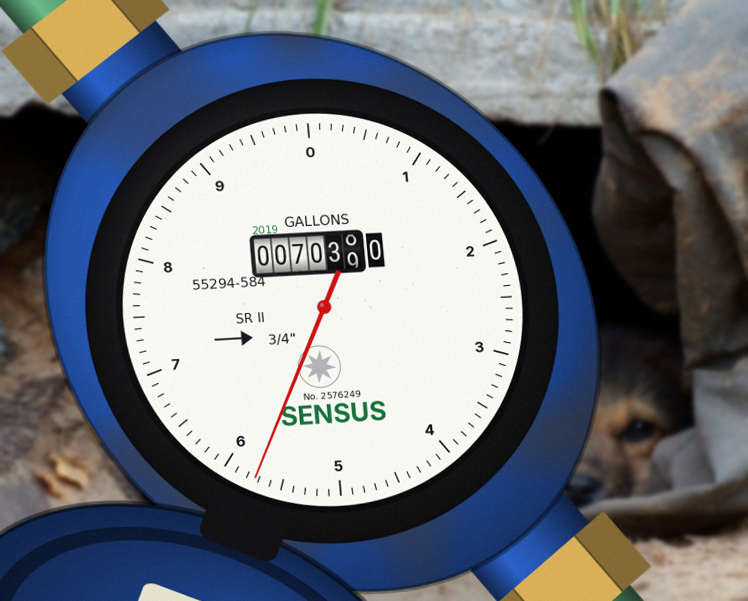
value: 70385.7 (gal)
